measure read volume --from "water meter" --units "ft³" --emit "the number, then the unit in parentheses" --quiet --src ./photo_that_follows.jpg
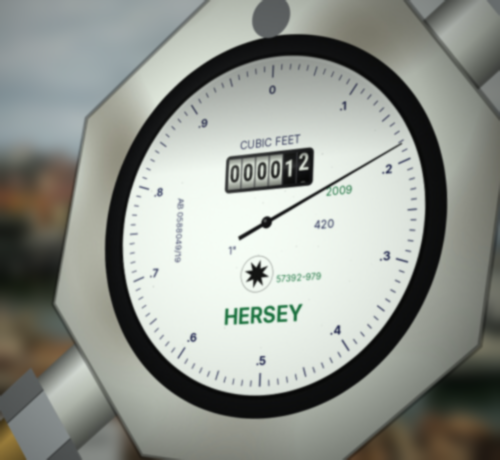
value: 12.18 (ft³)
